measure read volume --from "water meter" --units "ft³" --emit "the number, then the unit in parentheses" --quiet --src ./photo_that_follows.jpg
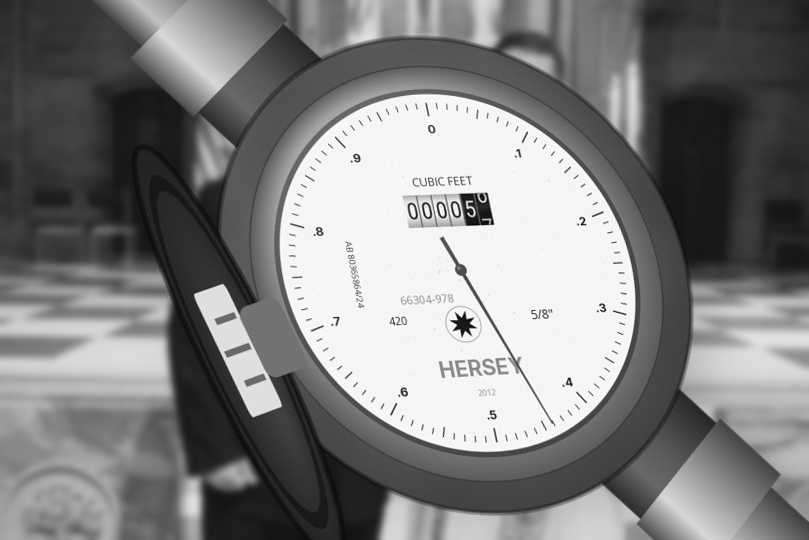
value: 56.44 (ft³)
